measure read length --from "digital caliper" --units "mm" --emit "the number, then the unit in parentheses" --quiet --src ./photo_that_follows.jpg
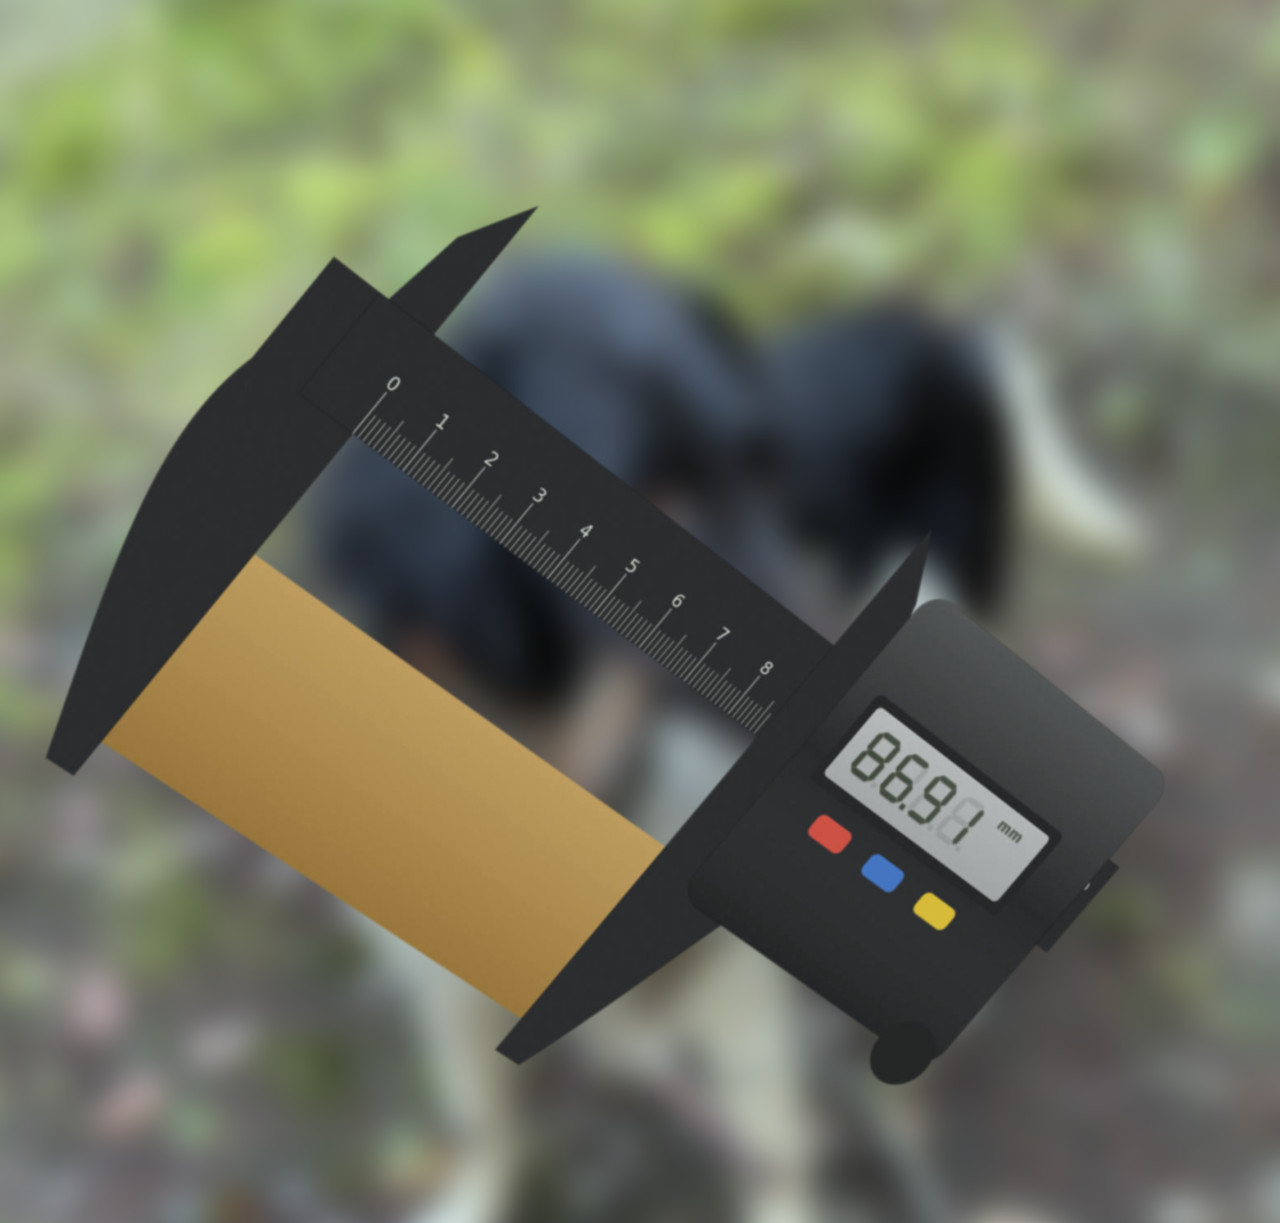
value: 86.91 (mm)
